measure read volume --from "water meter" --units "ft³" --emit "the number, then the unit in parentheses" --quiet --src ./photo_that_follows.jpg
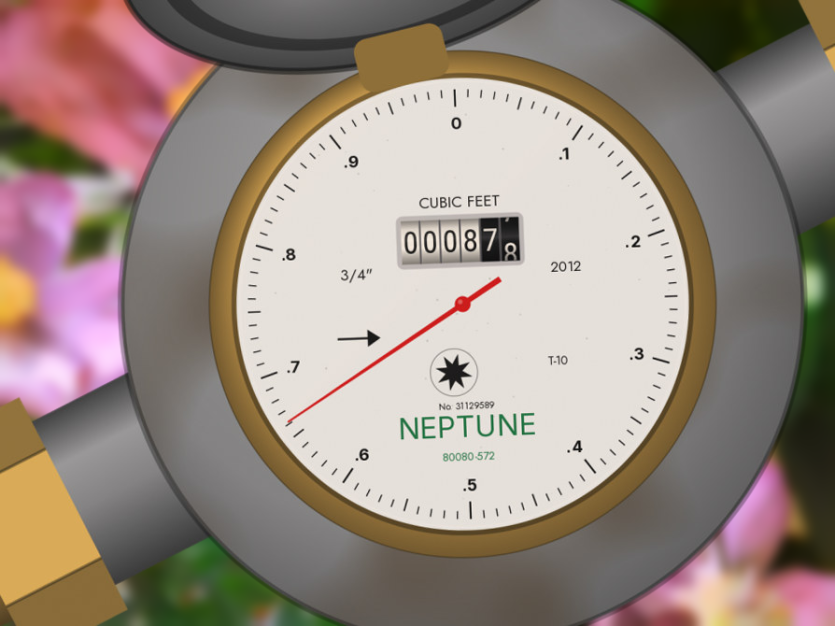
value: 877.66 (ft³)
